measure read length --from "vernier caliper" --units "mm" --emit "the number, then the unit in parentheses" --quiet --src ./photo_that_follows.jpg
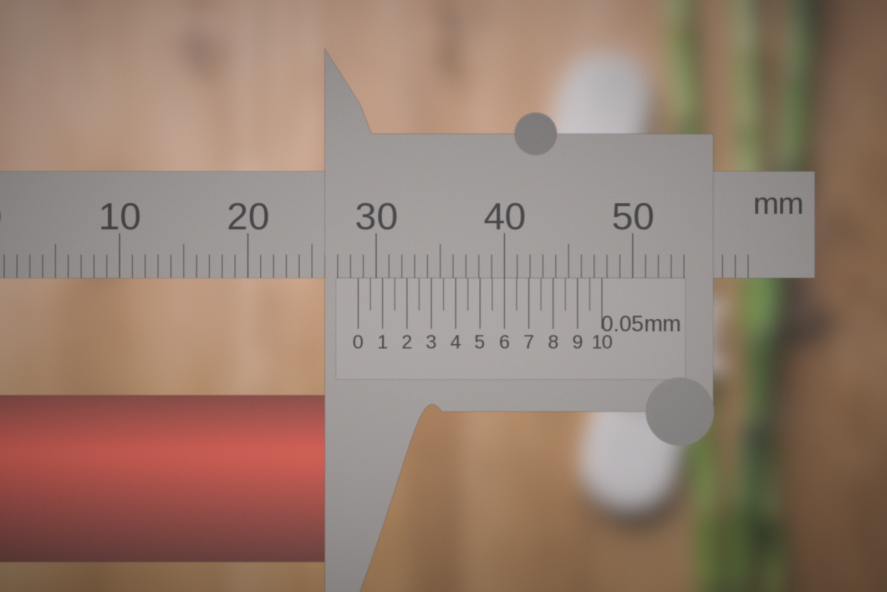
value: 28.6 (mm)
